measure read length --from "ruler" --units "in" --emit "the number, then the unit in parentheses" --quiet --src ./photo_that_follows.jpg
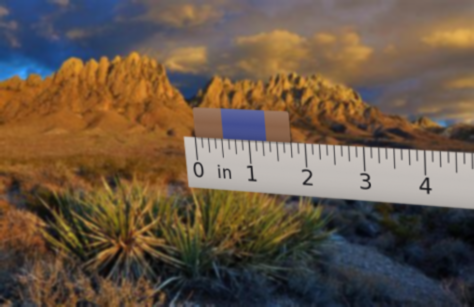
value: 1.75 (in)
